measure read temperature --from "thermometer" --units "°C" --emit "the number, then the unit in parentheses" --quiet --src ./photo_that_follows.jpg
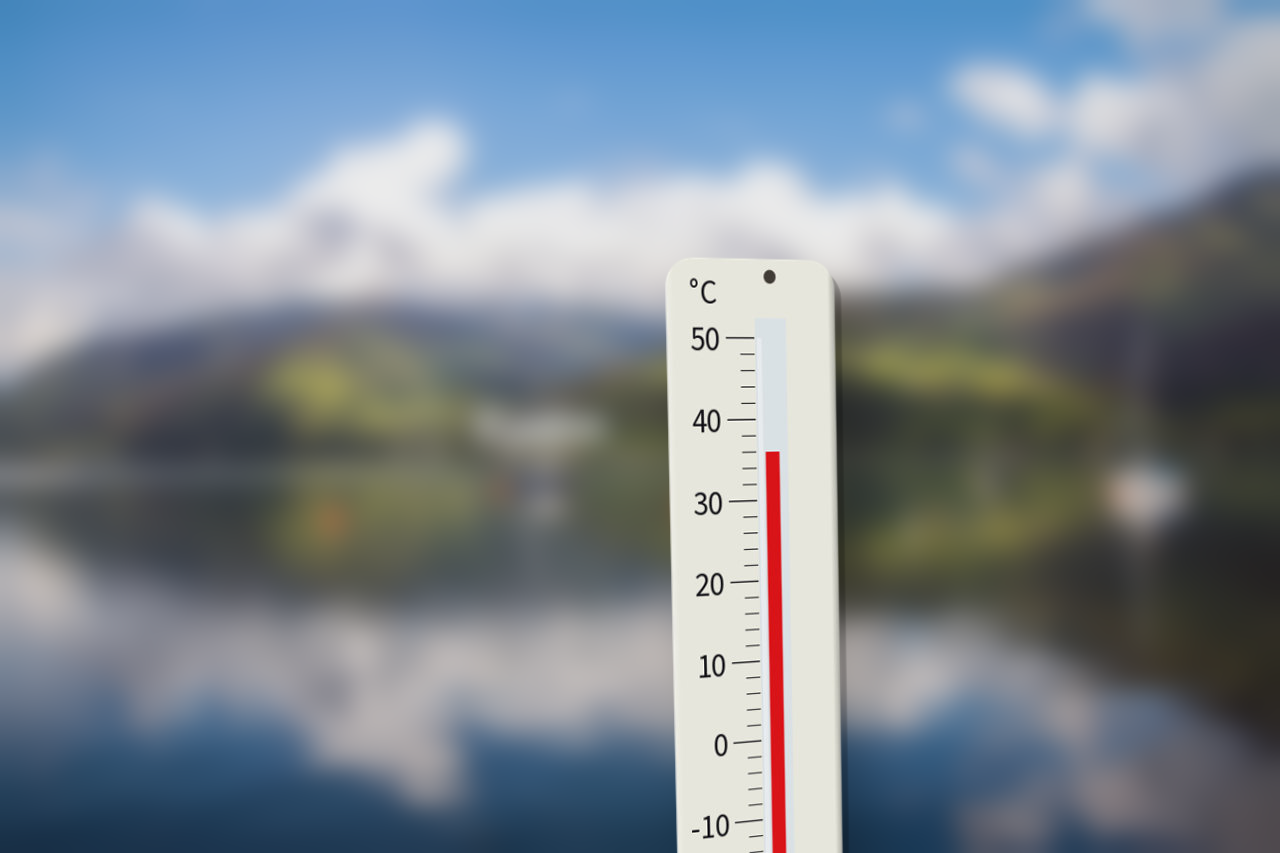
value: 36 (°C)
